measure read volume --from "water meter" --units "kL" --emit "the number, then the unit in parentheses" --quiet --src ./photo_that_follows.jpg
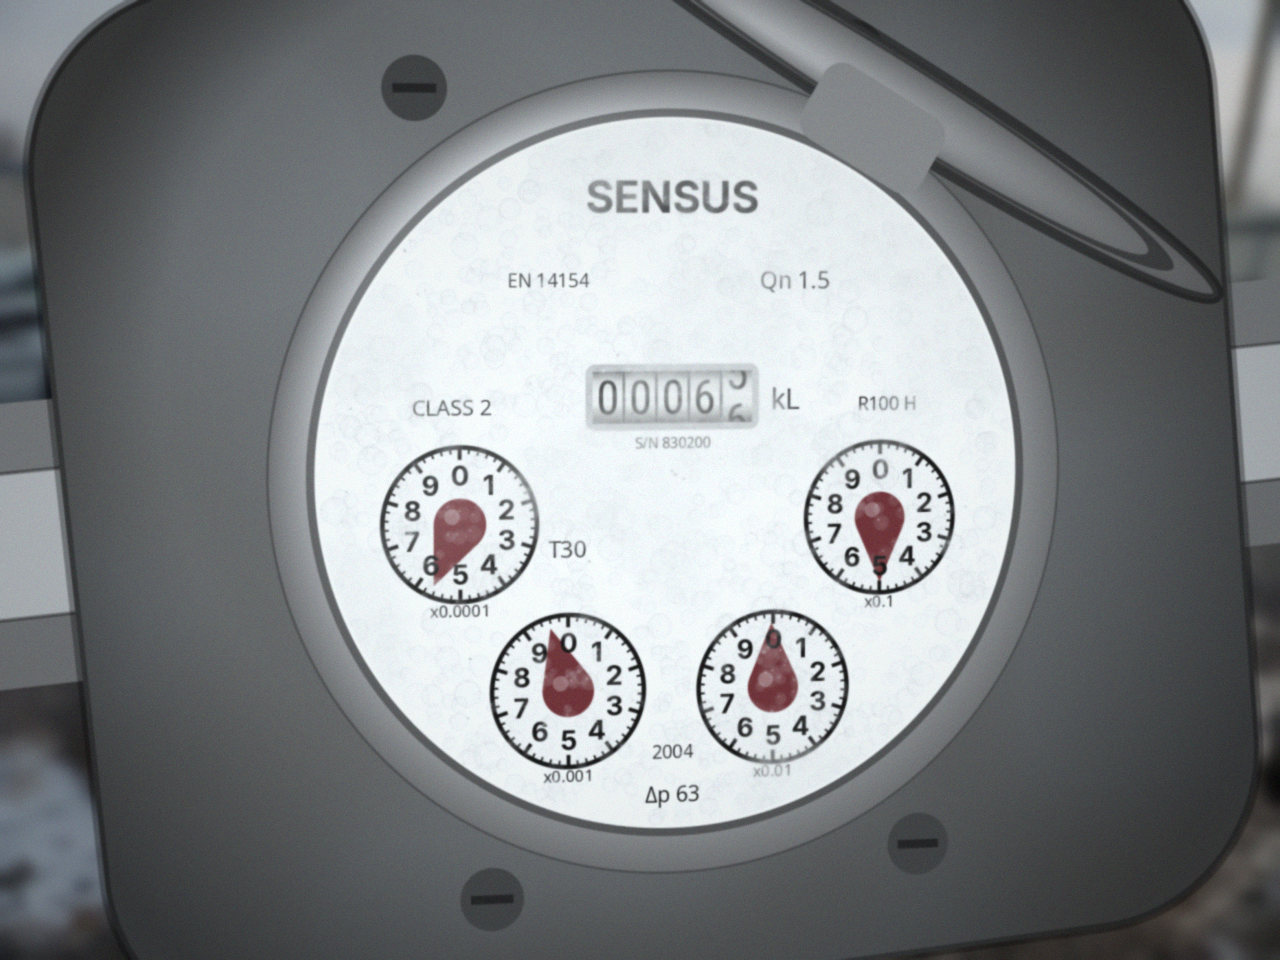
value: 65.4995 (kL)
